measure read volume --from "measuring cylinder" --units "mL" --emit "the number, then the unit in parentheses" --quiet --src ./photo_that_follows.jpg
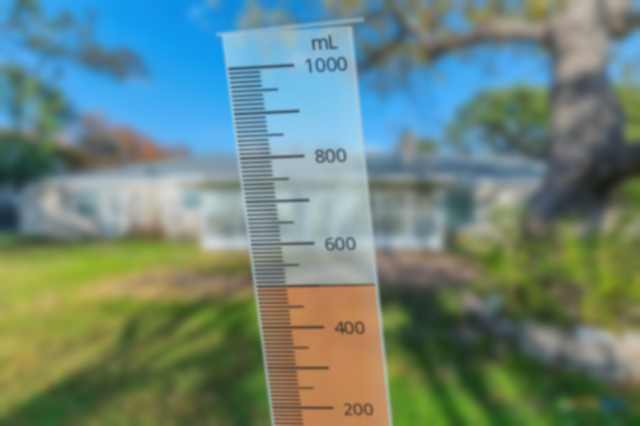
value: 500 (mL)
